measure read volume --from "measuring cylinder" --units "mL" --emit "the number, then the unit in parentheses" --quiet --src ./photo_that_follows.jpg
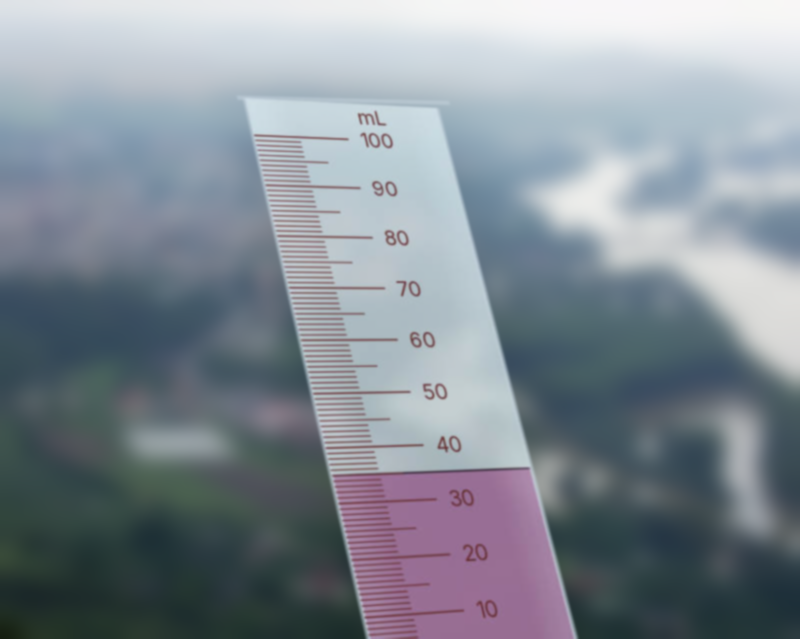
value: 35 (mL)
